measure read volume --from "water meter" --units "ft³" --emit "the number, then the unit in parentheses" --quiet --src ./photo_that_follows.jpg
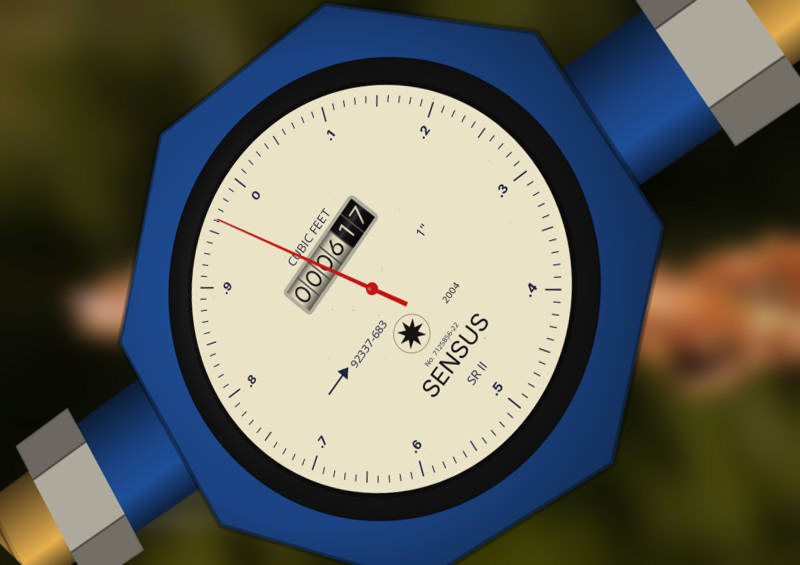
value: 616.96 (ft³)
